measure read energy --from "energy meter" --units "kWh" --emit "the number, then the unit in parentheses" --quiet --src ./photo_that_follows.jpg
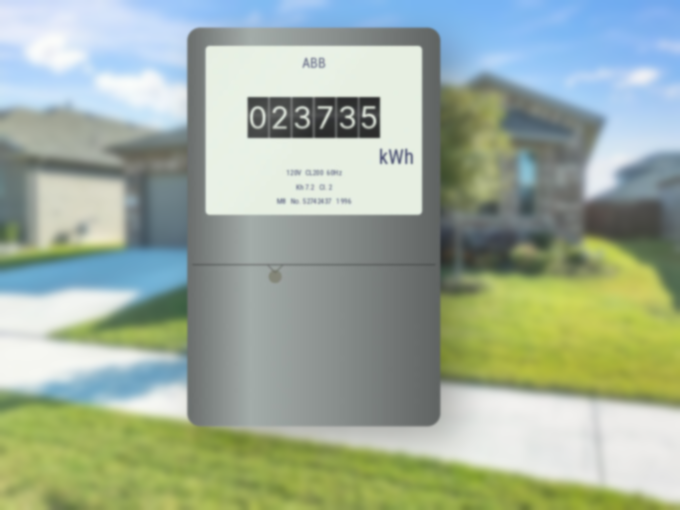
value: 23735 (kWh)
